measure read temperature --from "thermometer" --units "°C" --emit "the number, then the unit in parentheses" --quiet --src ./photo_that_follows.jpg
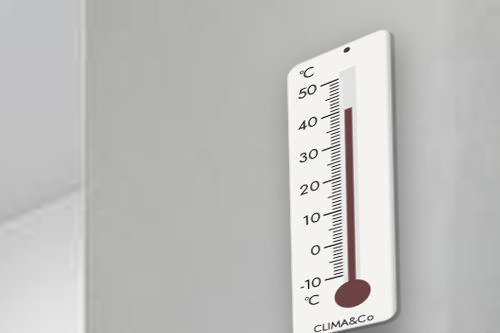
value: 40 (°C)
